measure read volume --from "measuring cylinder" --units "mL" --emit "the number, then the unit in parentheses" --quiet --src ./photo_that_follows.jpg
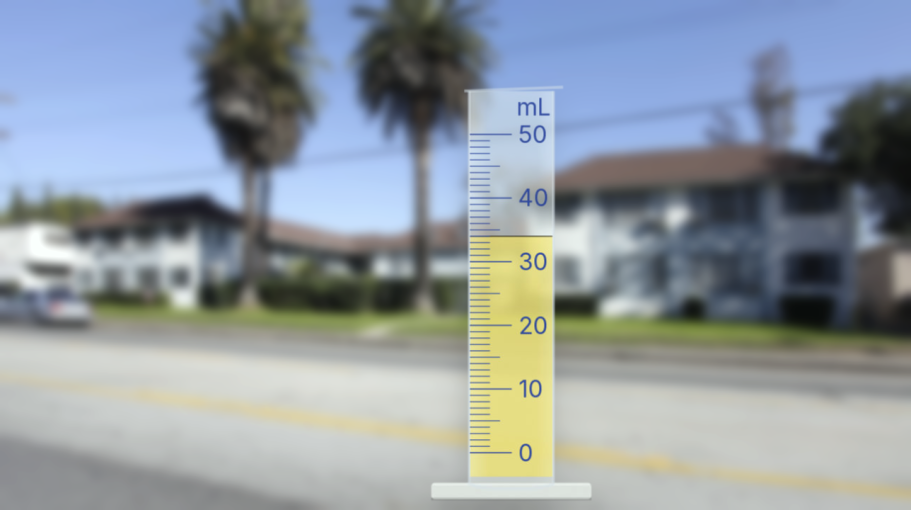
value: 34 (mL)
